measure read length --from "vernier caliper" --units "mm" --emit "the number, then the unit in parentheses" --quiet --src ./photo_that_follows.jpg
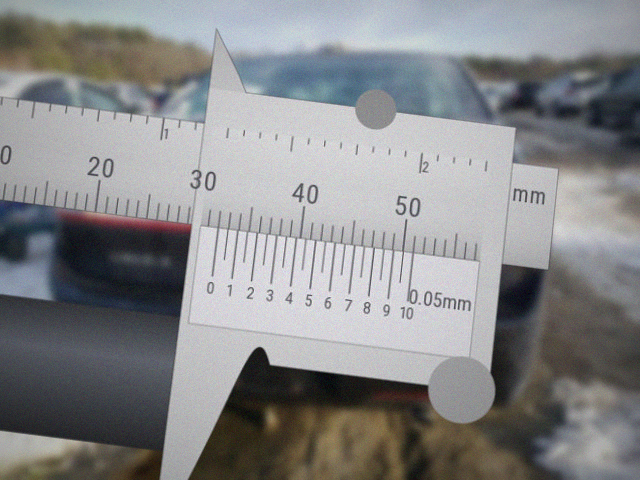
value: 32.0 (mm)
